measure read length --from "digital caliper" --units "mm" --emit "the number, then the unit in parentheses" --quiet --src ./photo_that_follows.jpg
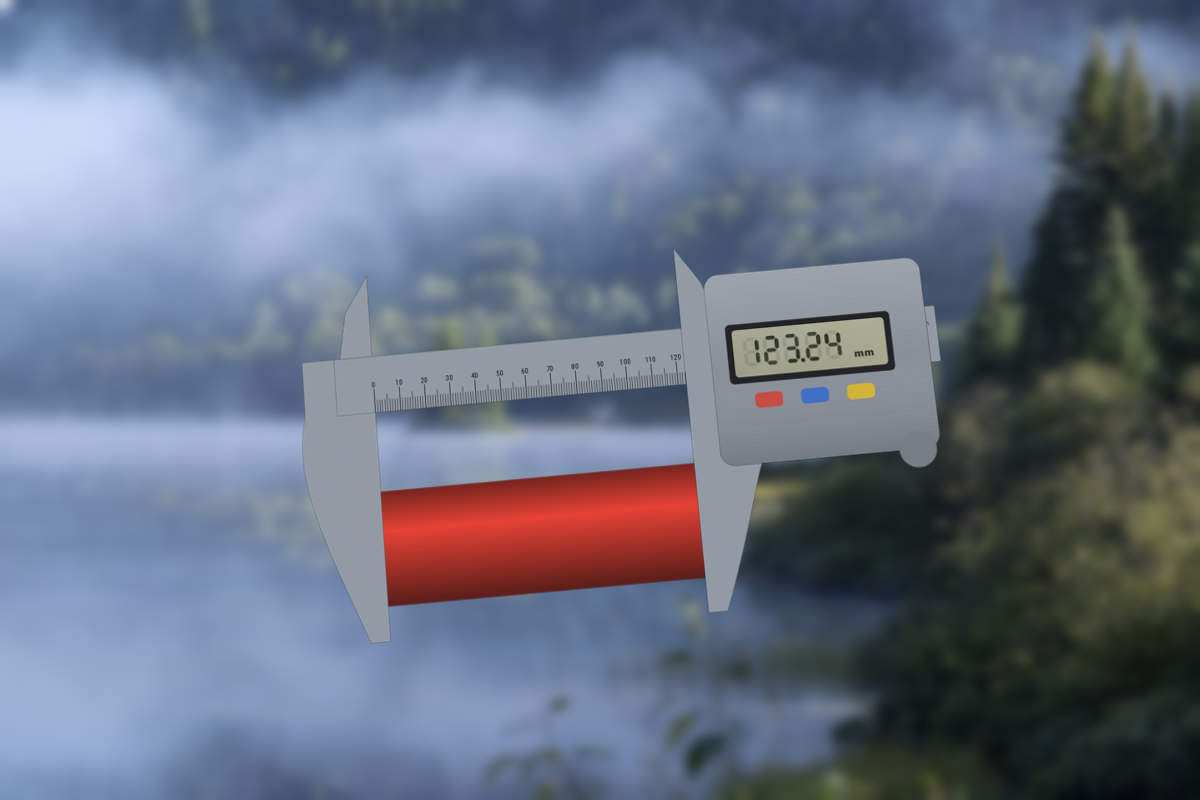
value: 123.24 (mm)
